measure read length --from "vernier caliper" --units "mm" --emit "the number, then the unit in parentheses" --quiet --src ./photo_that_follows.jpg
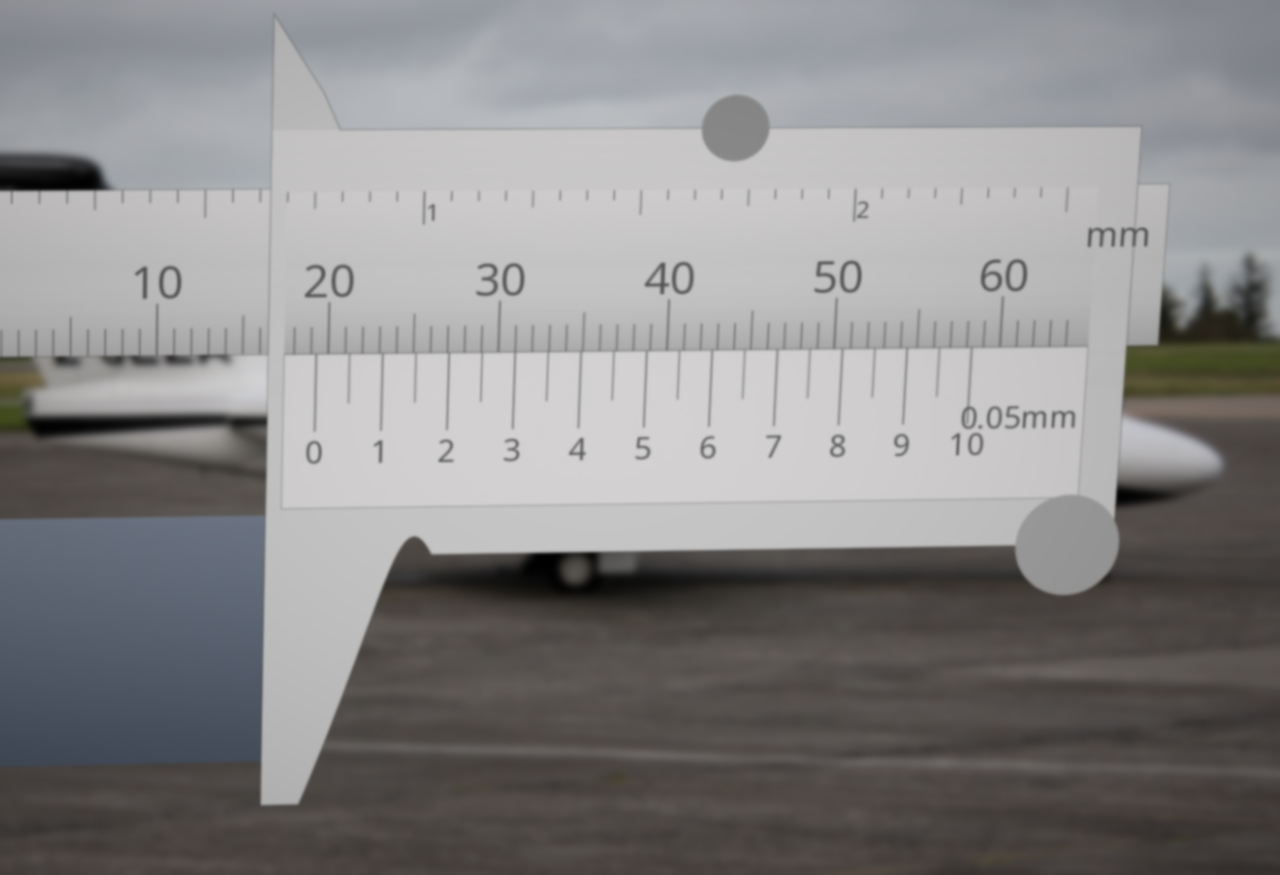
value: 19.3 (mm)
